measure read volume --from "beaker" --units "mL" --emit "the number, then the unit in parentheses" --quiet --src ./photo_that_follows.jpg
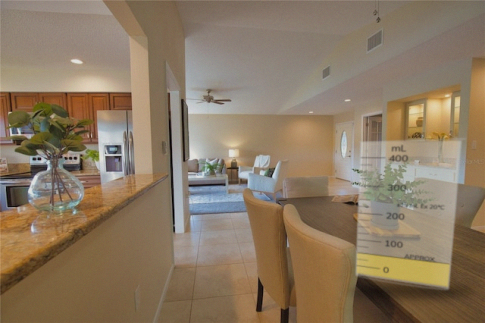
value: 50 (mL)
